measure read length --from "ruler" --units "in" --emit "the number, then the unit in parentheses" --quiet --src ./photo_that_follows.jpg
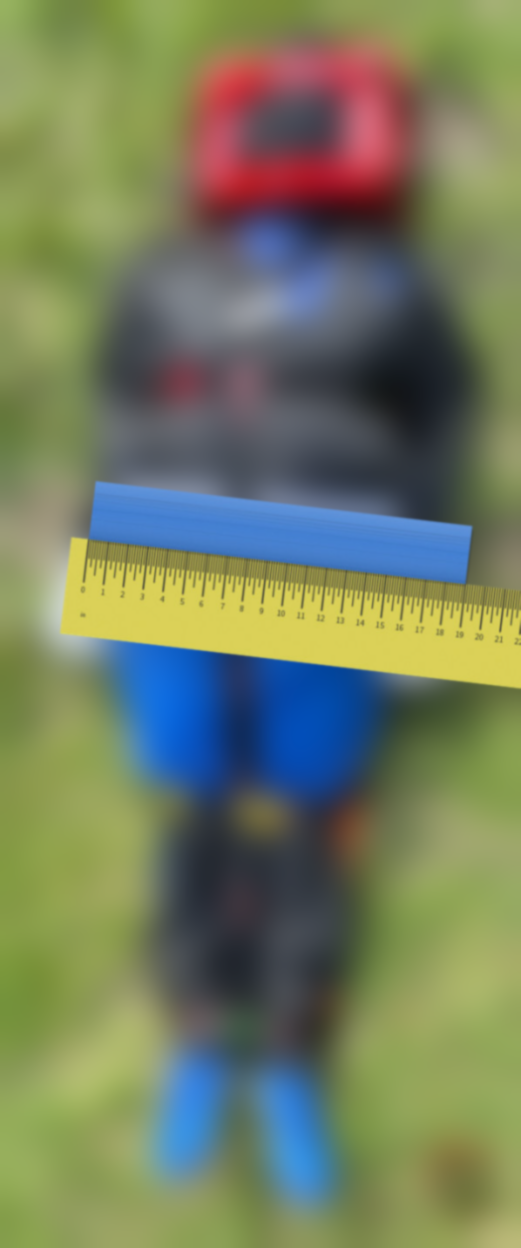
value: 19 (in)
